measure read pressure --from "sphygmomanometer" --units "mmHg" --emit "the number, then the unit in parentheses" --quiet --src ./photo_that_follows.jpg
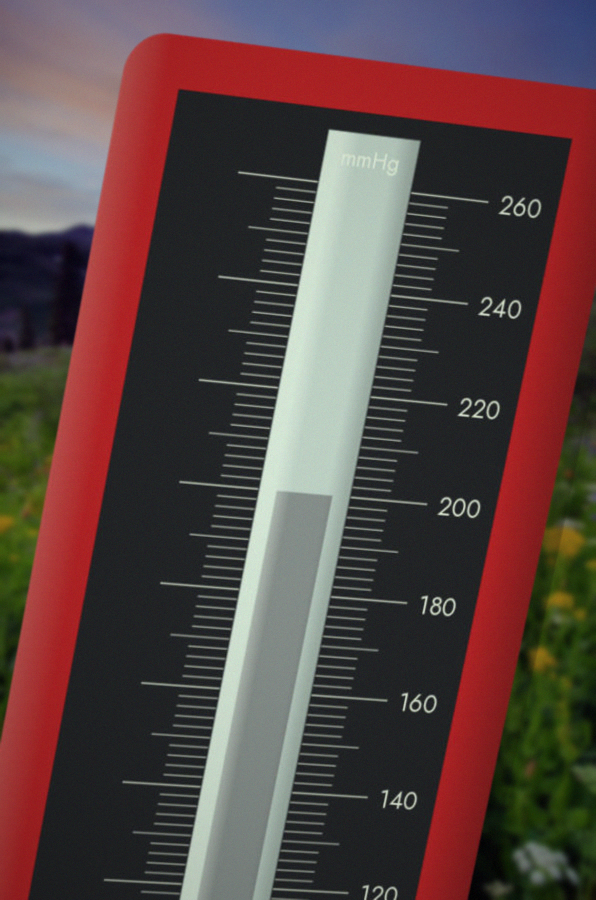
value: 200 (mmHg)
